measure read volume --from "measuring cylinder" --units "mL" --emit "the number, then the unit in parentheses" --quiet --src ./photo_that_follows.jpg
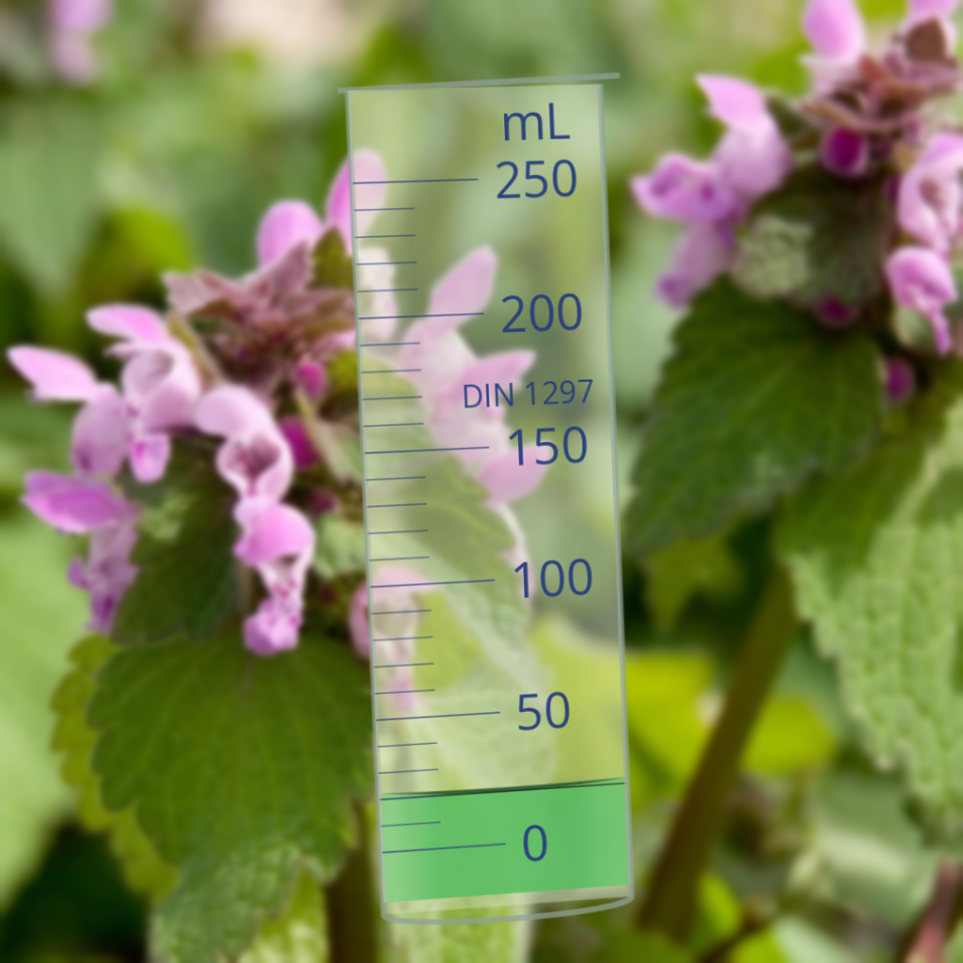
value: 20 (mL)
